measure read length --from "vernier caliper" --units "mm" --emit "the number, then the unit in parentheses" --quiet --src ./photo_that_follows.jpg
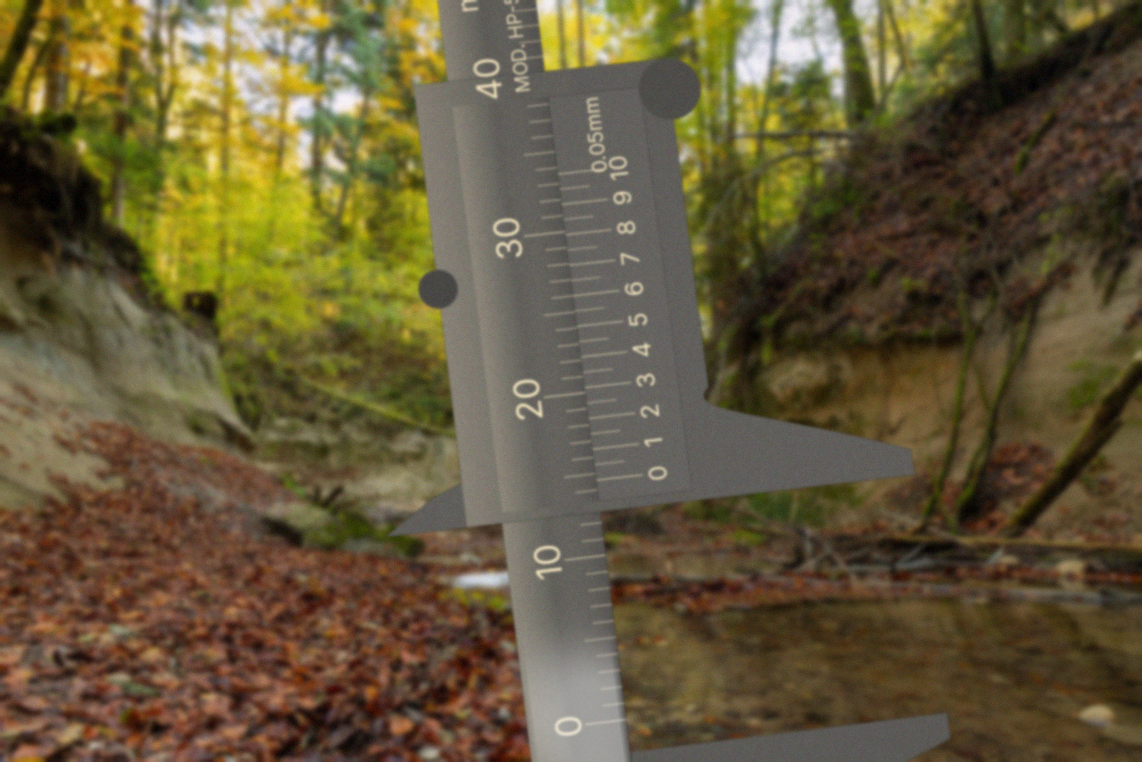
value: 14.6 (mm)
